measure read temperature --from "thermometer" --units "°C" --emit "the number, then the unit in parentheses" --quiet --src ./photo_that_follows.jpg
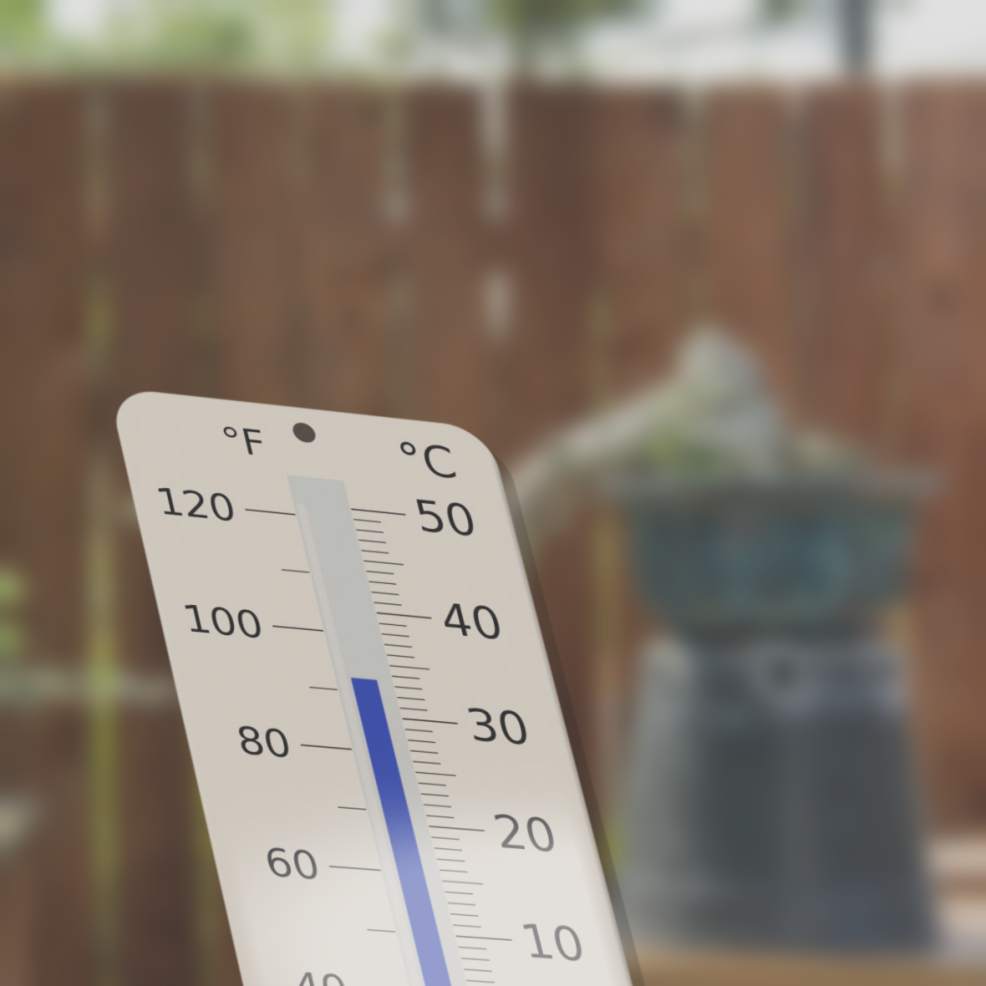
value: 33.5 (°C)
